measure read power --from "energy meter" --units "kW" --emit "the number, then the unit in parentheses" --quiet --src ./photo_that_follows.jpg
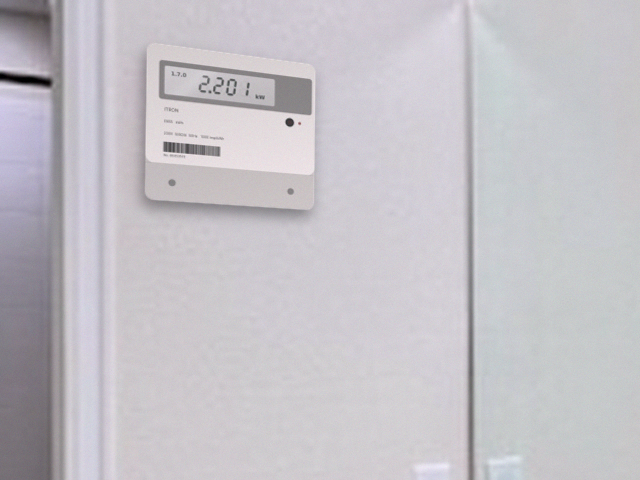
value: 2.201 (kW)
